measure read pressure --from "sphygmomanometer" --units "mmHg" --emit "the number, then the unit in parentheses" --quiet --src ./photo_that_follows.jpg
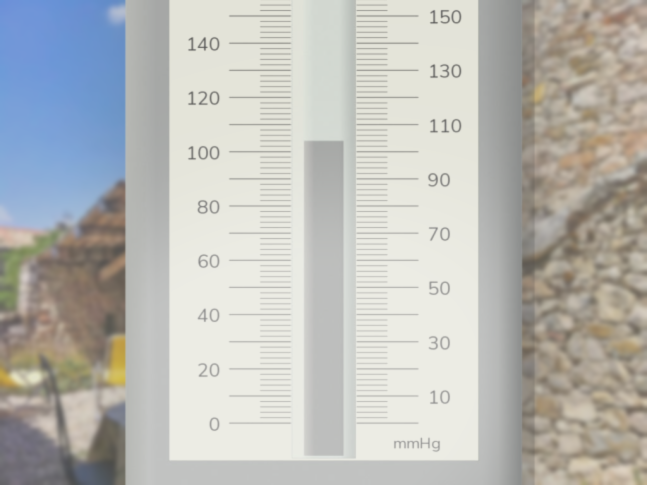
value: 104 (mmHg)
